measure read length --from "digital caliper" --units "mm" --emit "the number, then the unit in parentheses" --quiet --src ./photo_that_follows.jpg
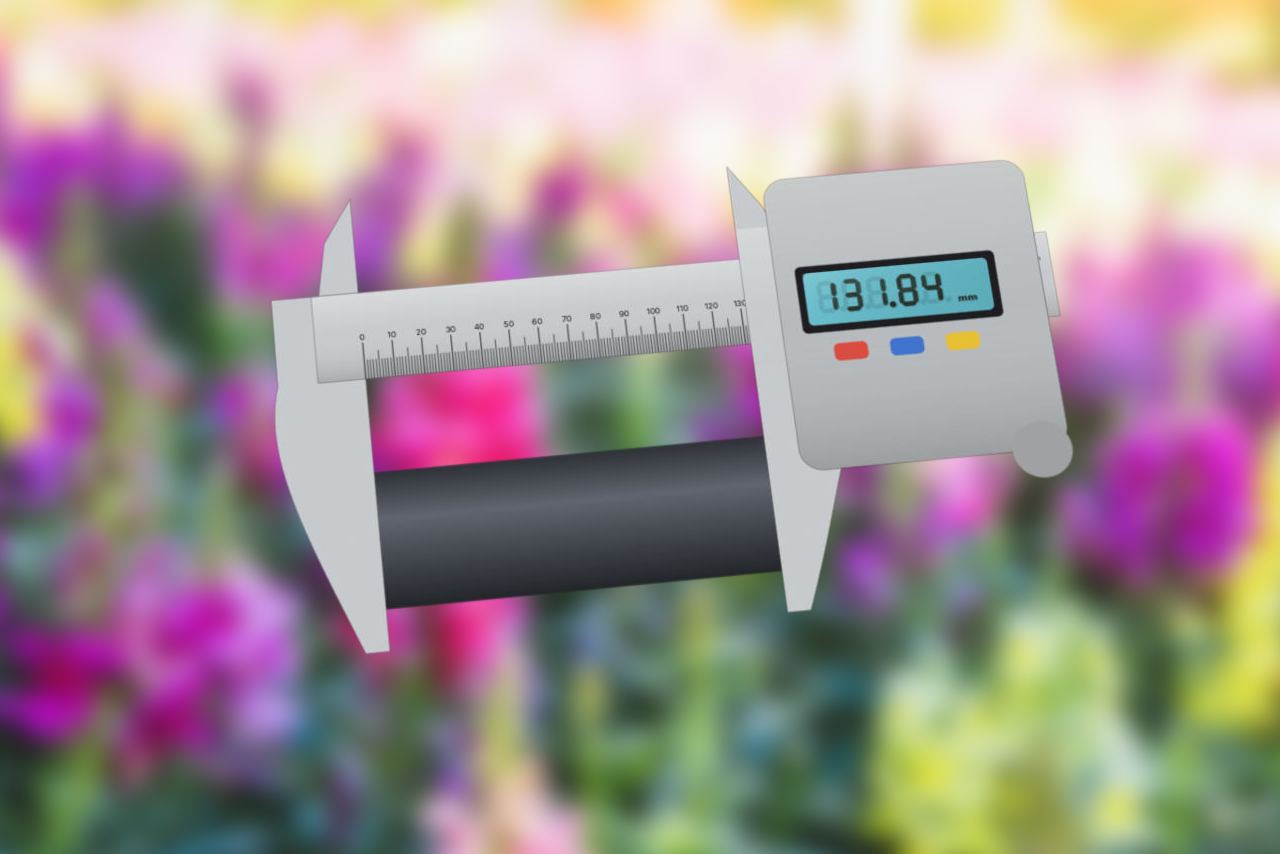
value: 131.84 (mm)
